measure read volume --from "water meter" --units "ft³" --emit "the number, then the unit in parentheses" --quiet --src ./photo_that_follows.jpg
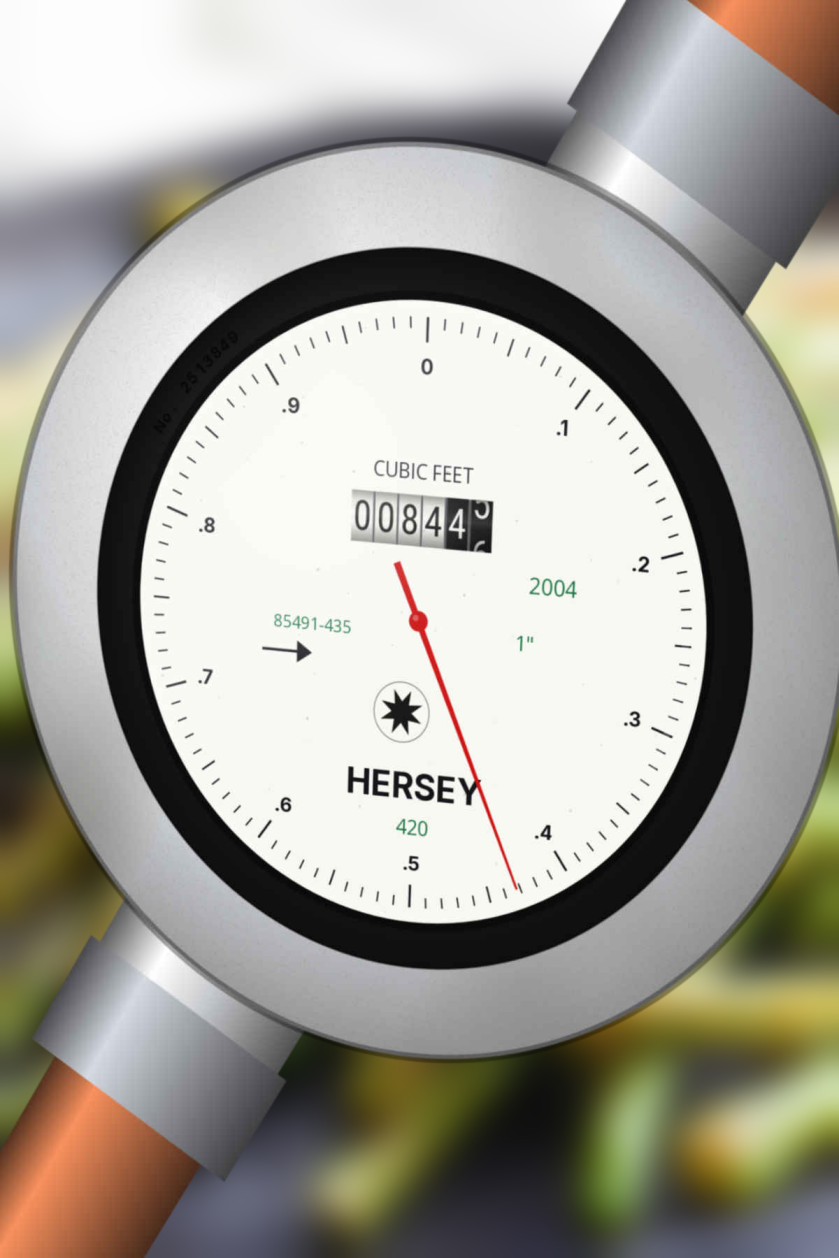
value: 8445.43 (ft³)
